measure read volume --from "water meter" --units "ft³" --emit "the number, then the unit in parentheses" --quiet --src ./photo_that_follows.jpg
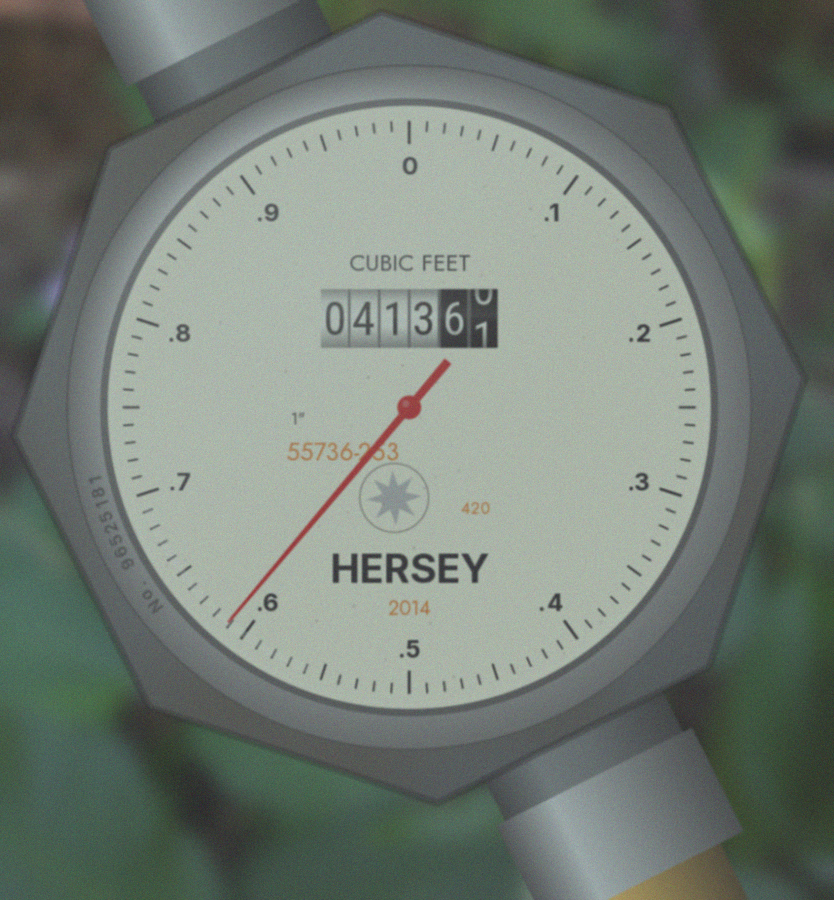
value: 41360.61 (ft³)
